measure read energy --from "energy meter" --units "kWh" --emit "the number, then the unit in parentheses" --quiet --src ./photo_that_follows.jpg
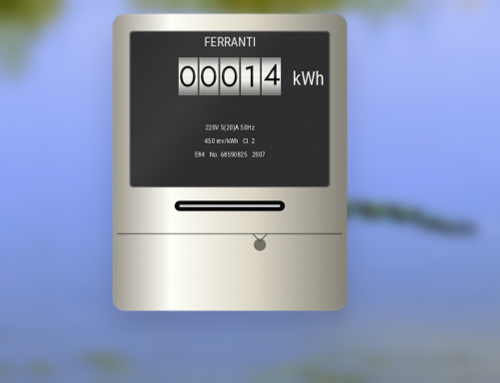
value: 14 (kWh)
